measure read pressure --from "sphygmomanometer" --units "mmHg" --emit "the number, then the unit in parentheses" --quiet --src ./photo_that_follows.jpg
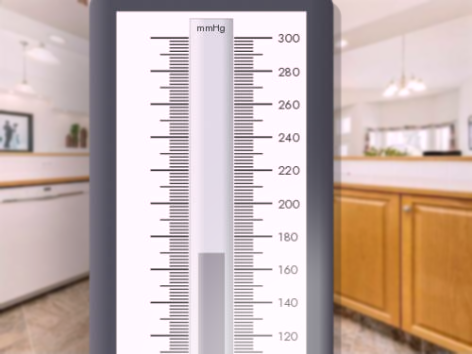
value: 170 (mmHg)
